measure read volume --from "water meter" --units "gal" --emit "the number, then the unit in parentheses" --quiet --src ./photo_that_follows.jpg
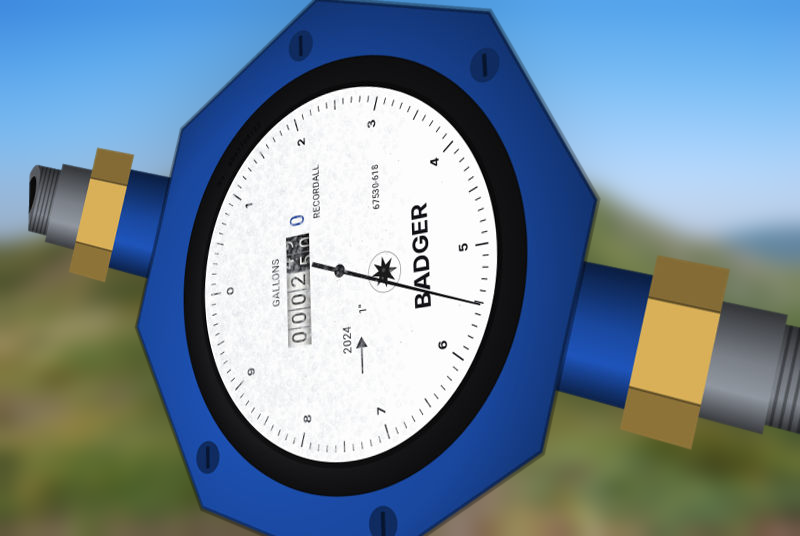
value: 2495.5 (gal)
